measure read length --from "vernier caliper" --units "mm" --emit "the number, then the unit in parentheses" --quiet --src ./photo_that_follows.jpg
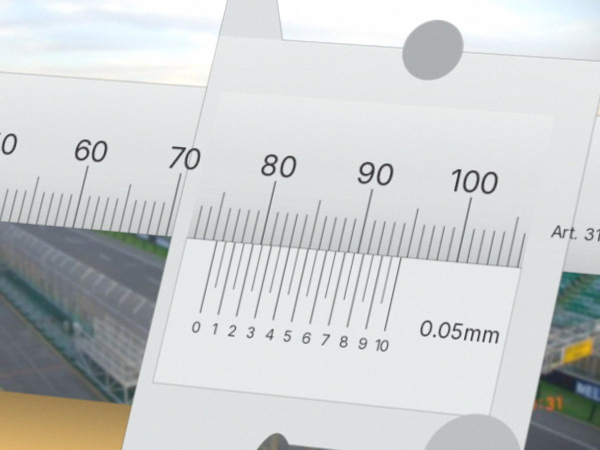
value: 75.4 (mm)
